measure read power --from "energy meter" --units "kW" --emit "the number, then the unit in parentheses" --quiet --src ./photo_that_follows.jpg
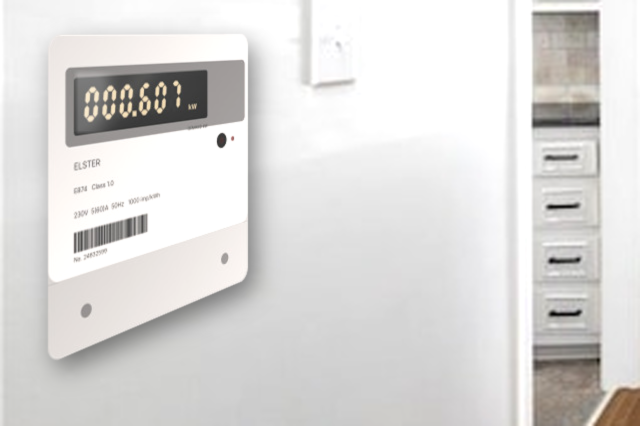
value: 0.607 (kW)
